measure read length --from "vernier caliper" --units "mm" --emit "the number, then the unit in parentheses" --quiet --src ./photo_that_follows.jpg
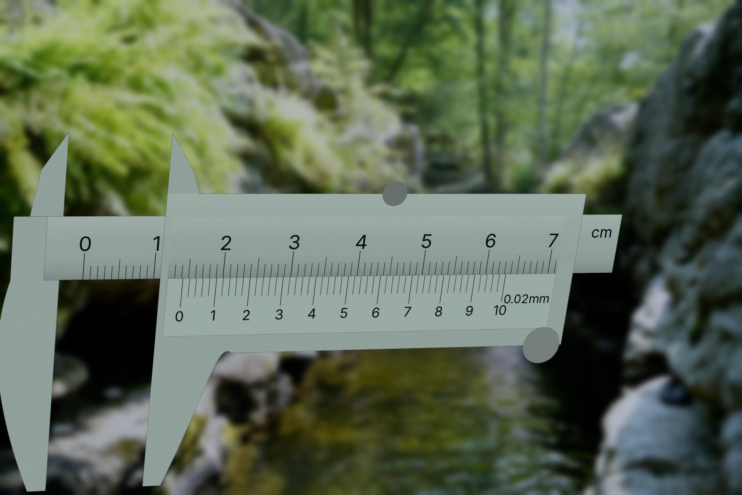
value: 14.2 (mm)
